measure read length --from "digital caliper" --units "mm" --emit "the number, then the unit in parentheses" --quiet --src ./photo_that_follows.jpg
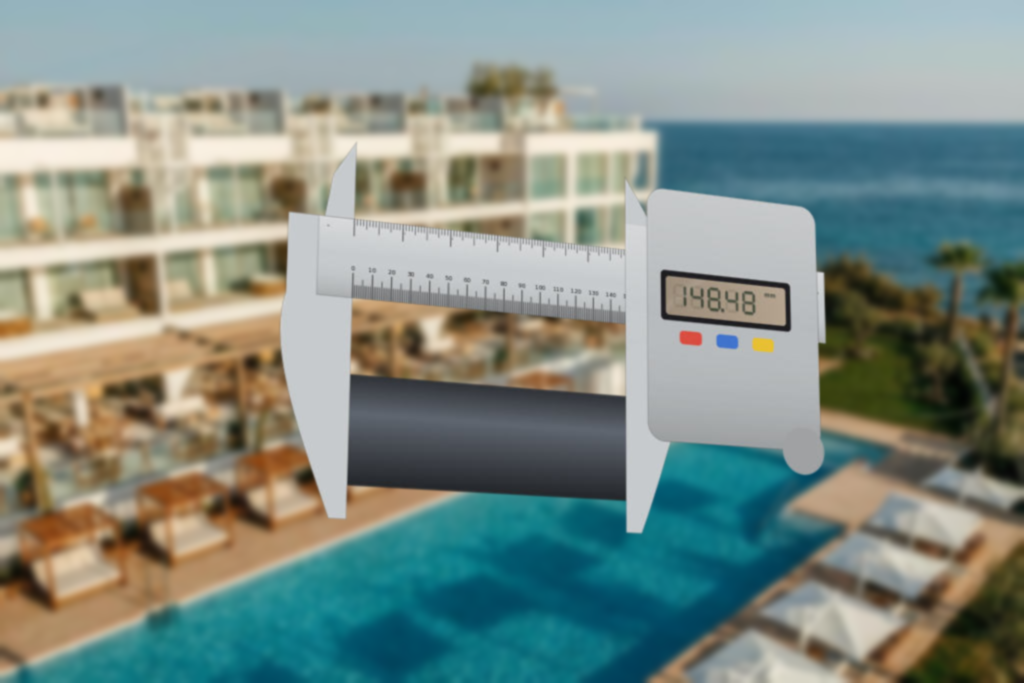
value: 148.48 (mm)
